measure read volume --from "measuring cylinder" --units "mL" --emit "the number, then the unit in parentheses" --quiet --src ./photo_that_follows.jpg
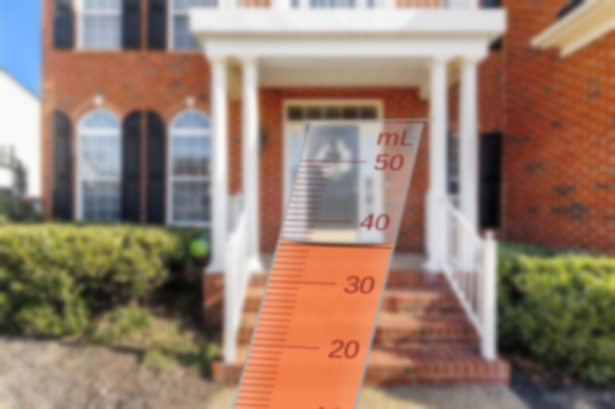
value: 36 (mL)
